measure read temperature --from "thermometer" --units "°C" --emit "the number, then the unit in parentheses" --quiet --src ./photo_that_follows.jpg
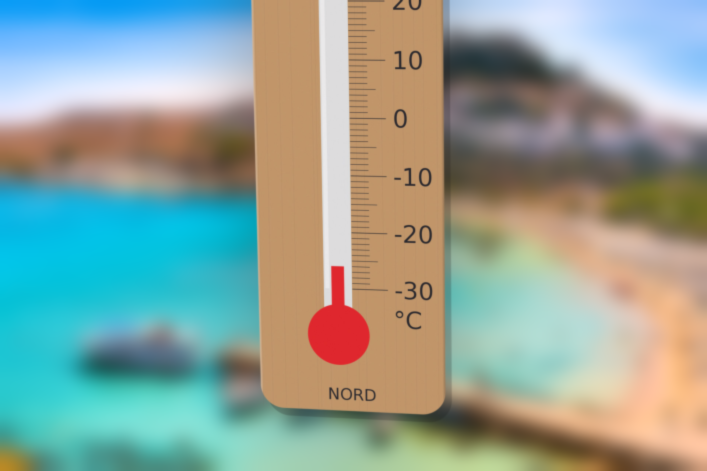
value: -26 (°C)
